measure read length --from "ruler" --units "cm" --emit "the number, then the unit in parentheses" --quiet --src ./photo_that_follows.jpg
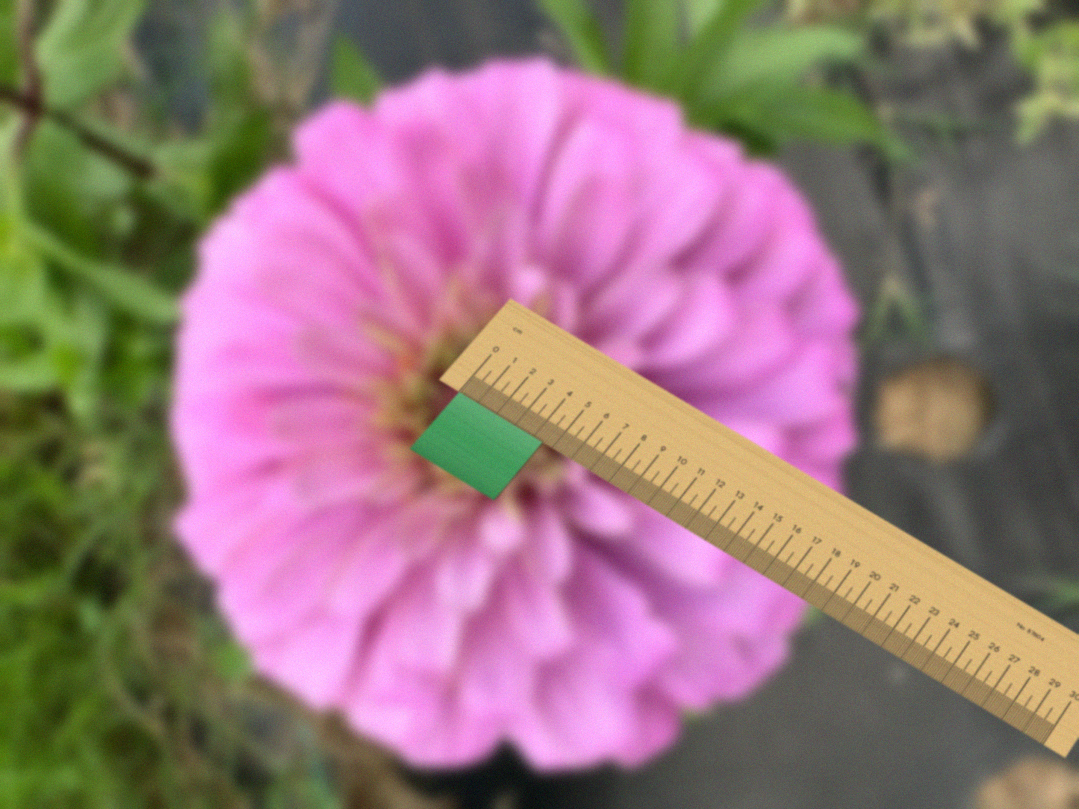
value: 4.5 (cm)
